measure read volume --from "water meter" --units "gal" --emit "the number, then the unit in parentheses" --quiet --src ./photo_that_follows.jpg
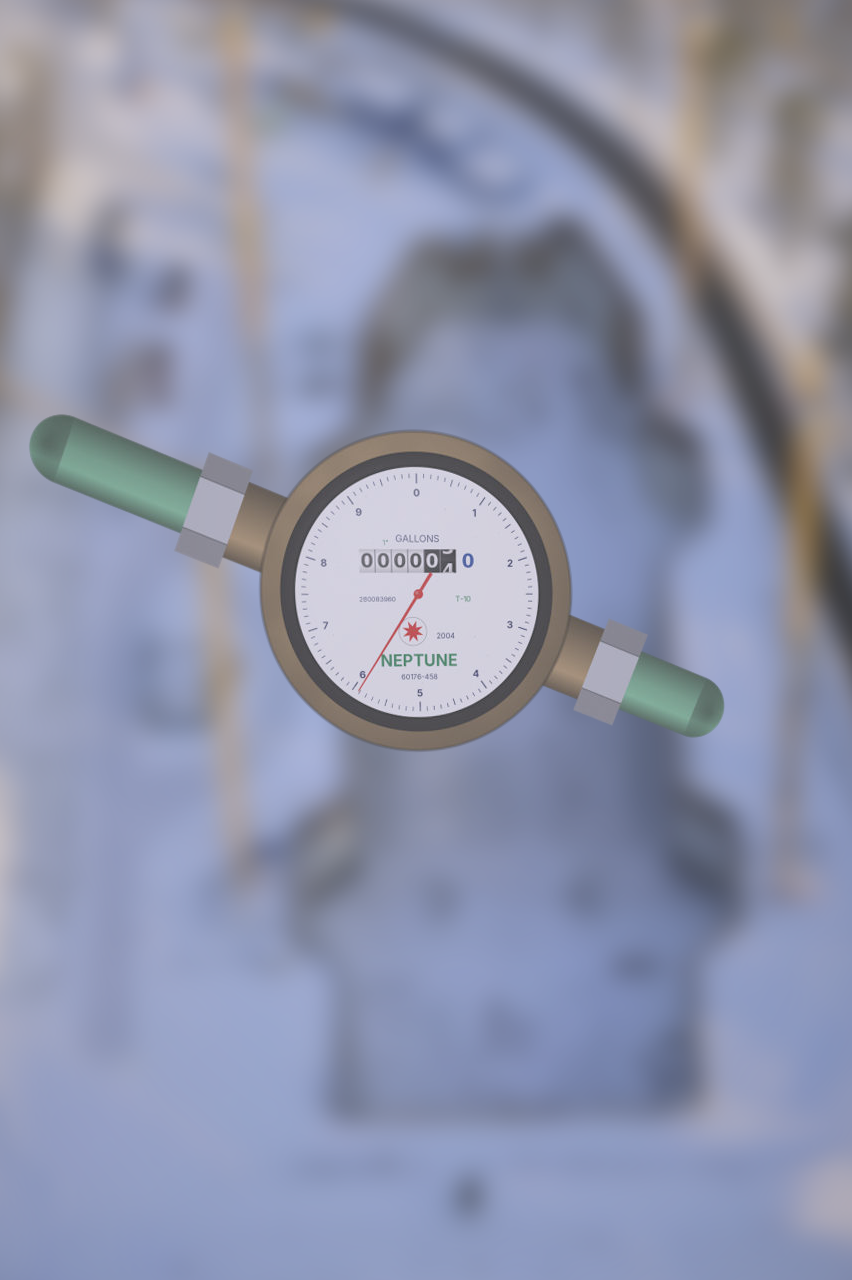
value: 35.9 (gal)
